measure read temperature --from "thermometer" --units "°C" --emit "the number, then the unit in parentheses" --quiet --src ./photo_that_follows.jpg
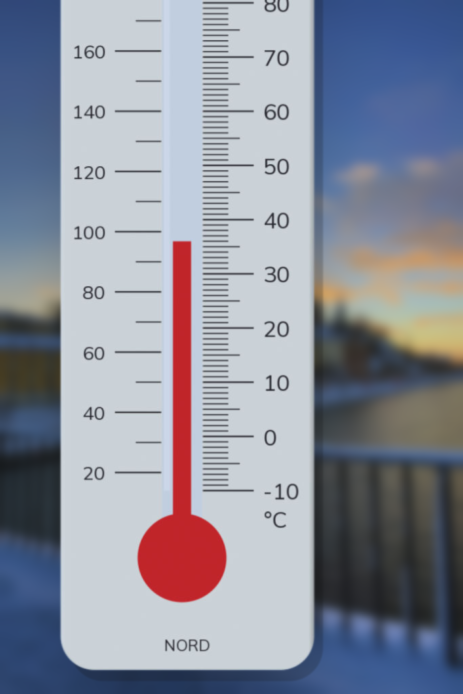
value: 36 (°C)
